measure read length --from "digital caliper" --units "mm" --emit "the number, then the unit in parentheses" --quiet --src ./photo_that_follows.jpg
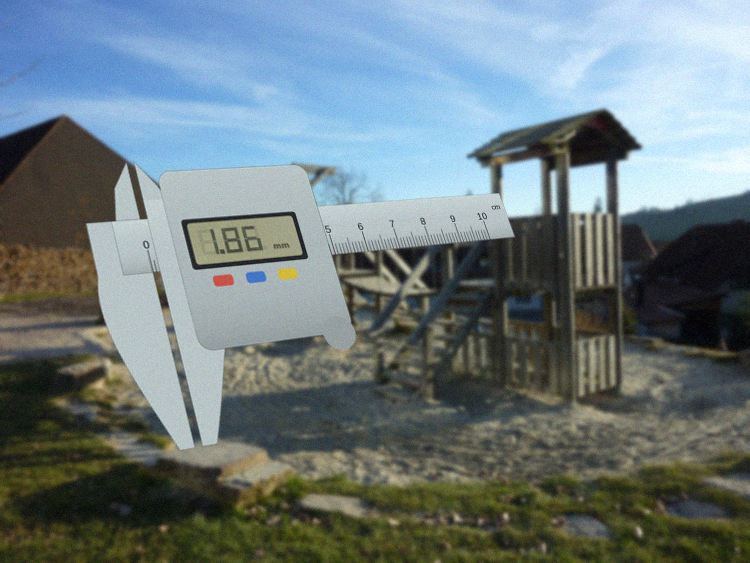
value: 1.86 (mm)
